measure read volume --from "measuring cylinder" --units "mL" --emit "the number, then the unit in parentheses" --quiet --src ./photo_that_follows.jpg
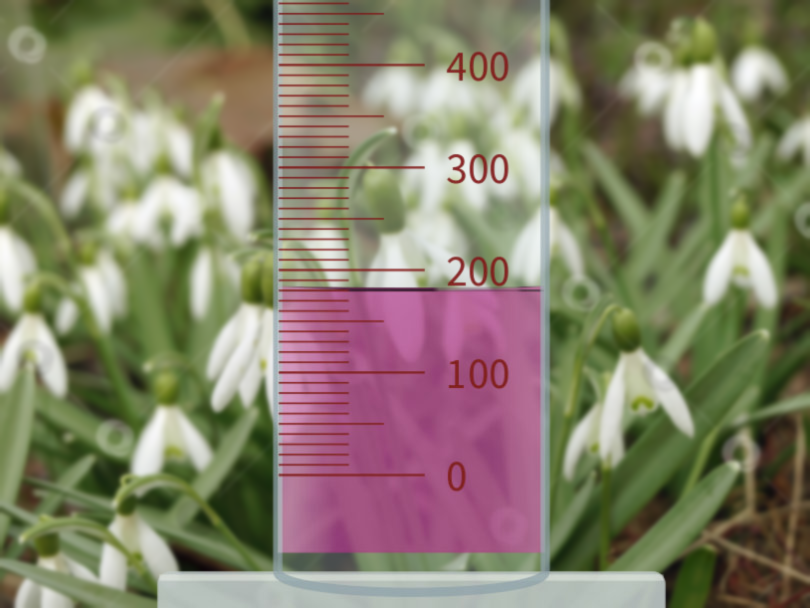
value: 180 (mL)
